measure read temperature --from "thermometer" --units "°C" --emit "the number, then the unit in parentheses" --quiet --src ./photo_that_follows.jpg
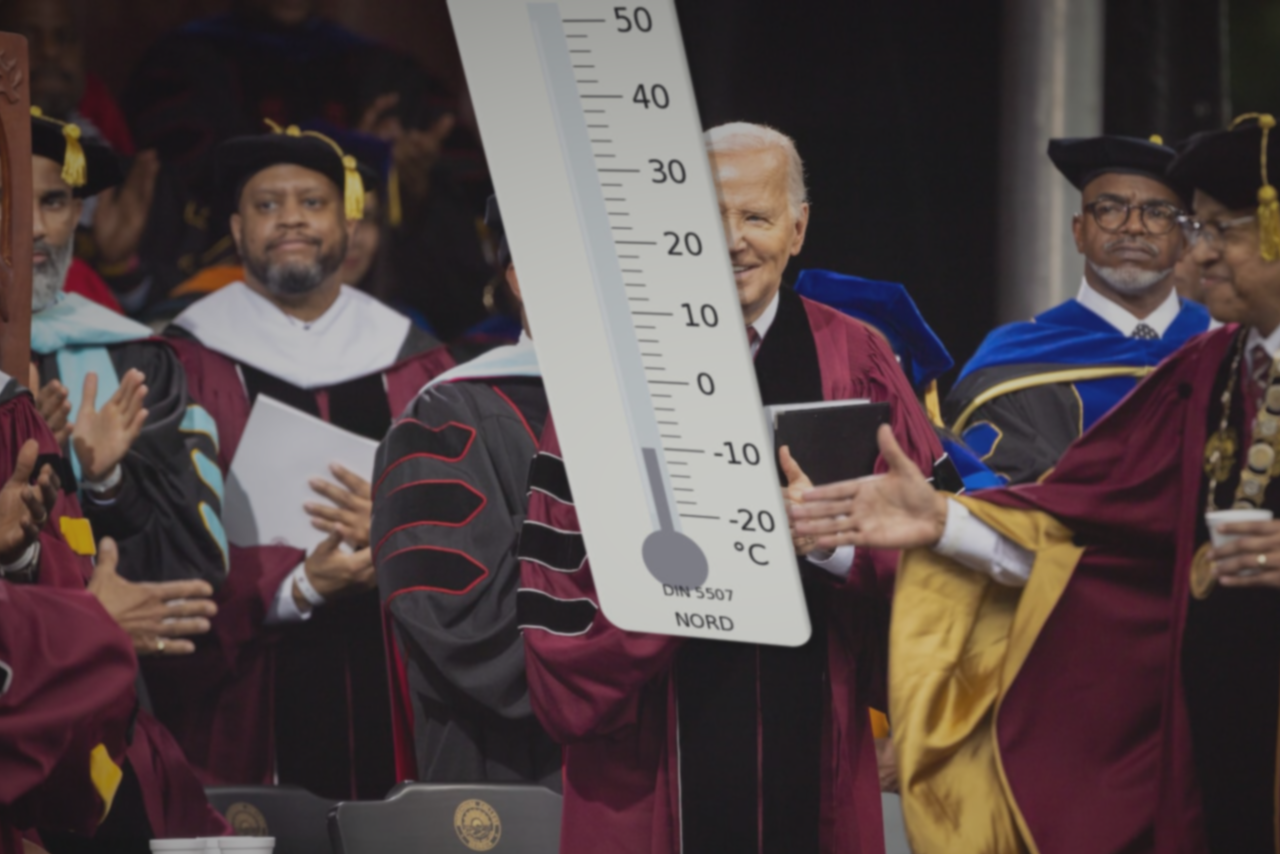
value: -10 (°C)
